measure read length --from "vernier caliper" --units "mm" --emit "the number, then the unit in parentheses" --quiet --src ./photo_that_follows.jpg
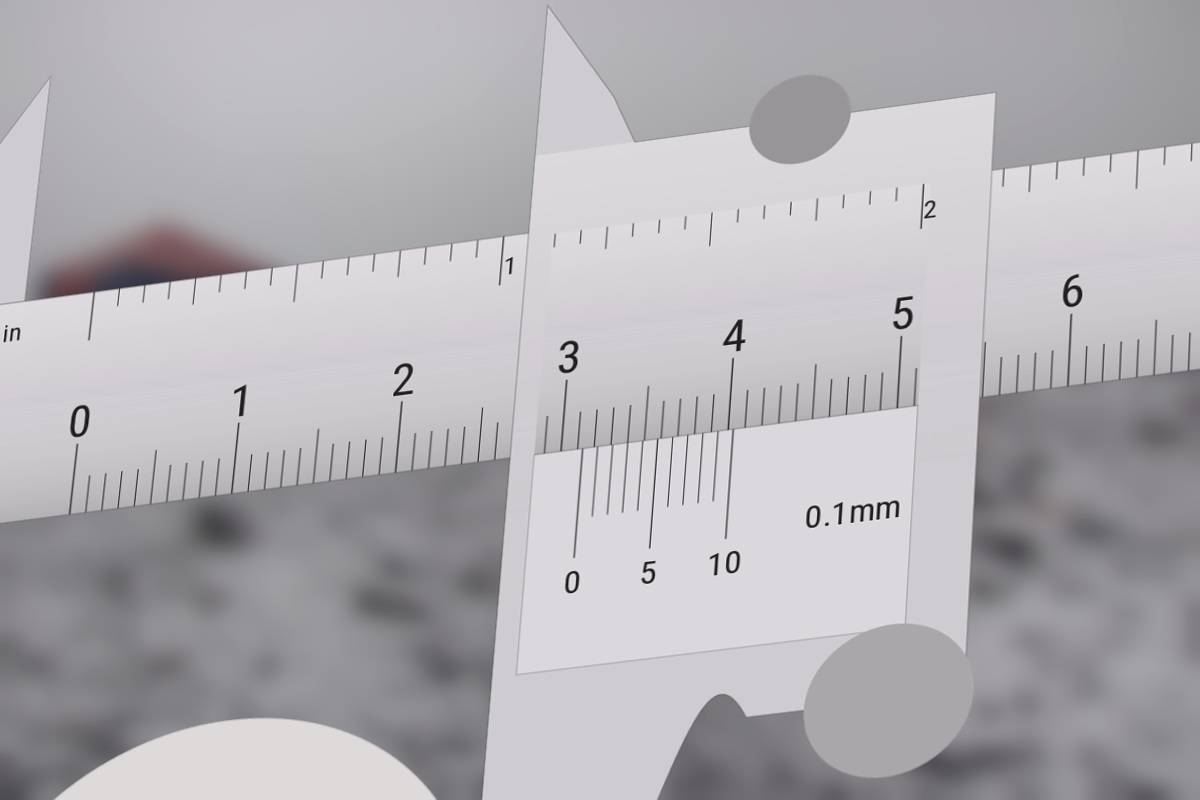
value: 31.3 (mm)
